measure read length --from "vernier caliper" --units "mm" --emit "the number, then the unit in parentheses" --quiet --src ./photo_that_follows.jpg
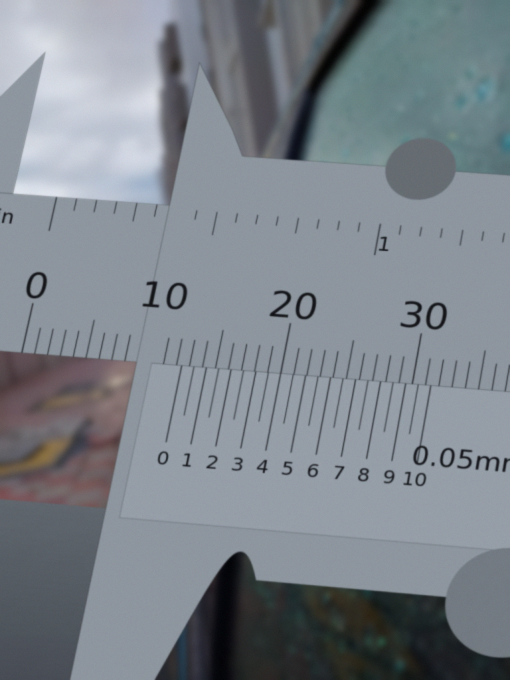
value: 12.4 (mm)
